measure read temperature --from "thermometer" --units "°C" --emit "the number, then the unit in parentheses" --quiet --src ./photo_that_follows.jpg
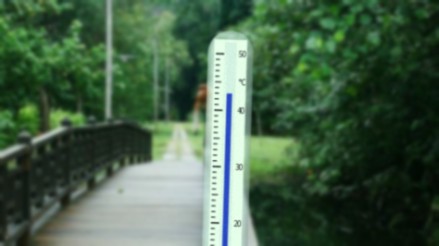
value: 43 (°C)
